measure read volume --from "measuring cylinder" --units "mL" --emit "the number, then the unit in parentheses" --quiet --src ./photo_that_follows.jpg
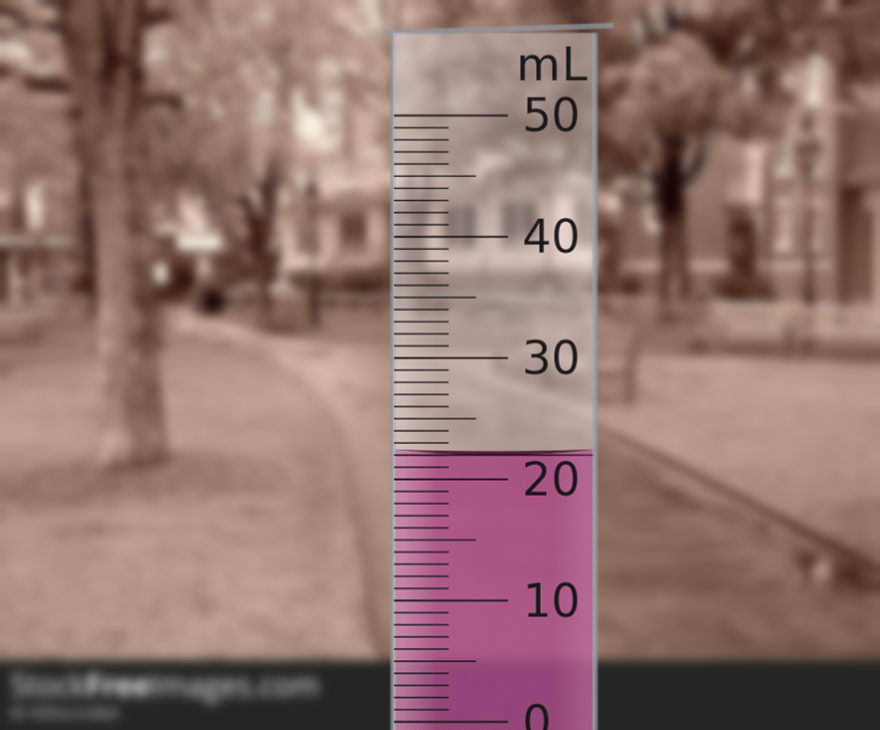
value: 22 (mL)
